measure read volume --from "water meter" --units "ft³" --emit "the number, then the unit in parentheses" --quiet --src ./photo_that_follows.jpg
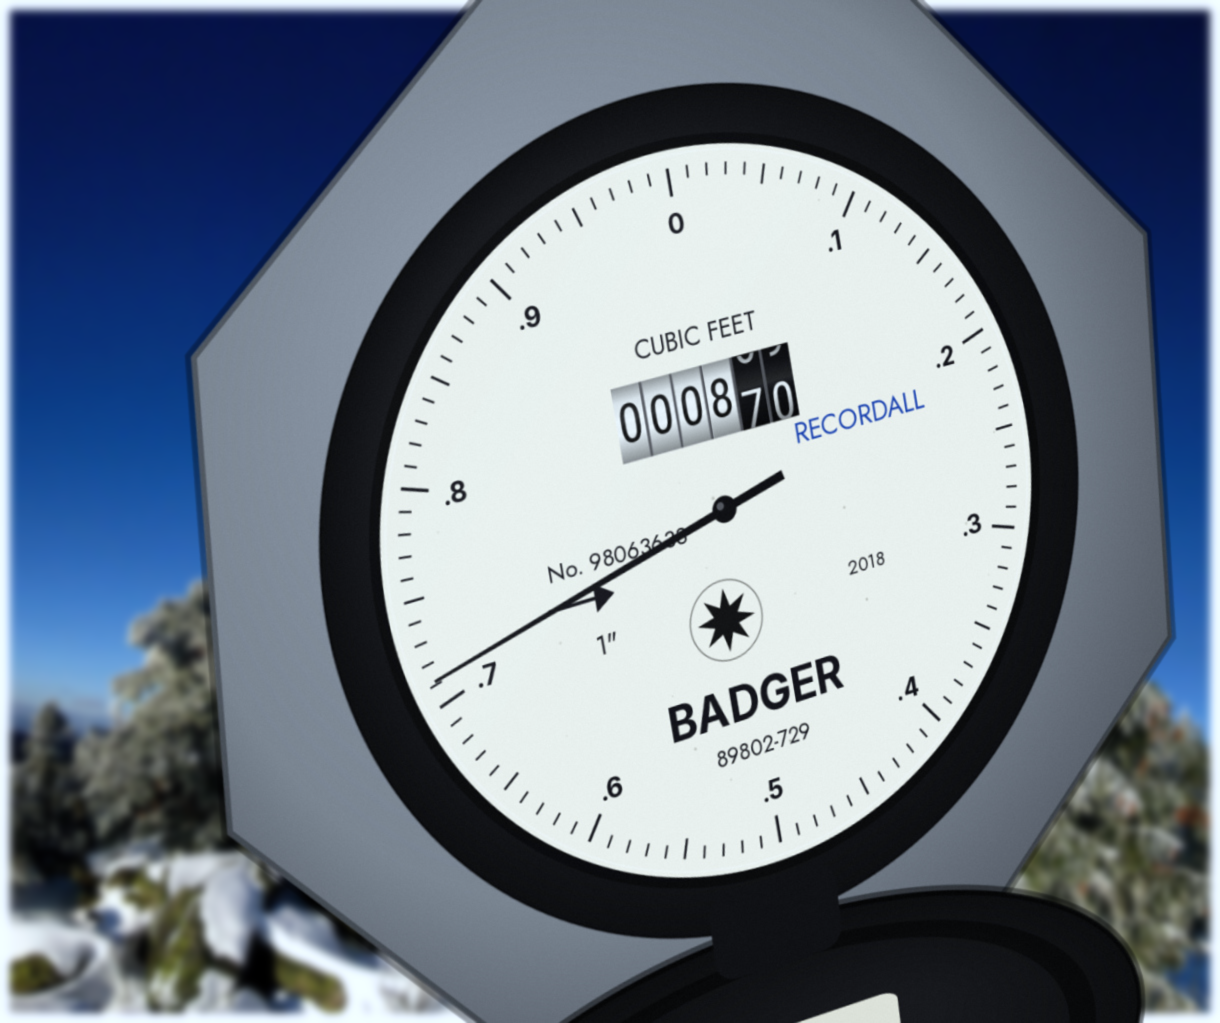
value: 869.71 (ft³)
